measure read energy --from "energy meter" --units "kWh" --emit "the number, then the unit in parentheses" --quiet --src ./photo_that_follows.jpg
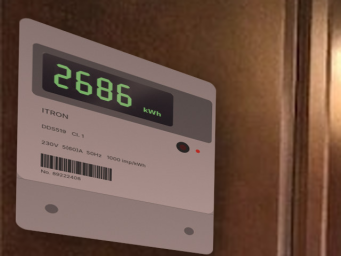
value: 2686 (kWh)
